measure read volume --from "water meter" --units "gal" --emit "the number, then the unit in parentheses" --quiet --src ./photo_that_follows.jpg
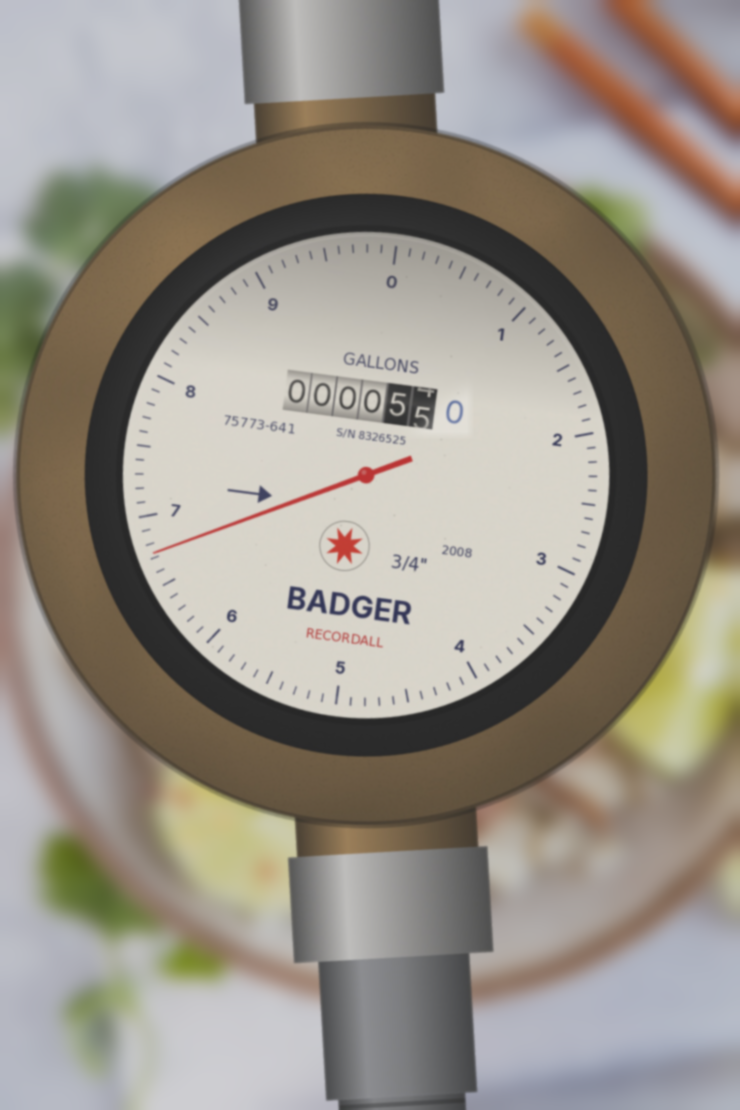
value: 546.7 (gal)
